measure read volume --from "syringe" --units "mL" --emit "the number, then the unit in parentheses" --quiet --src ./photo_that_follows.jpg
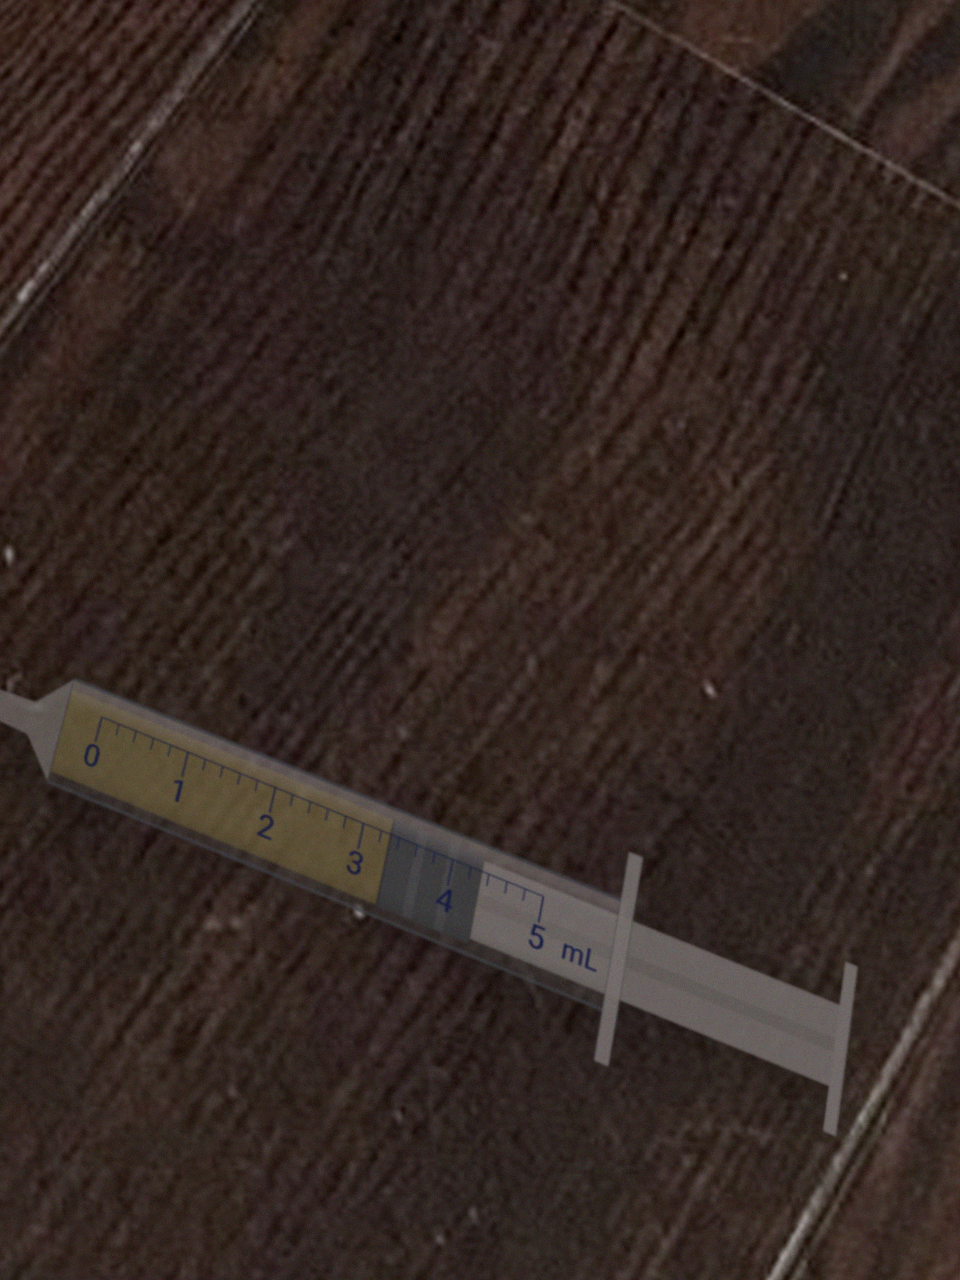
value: 3.3 (mL)
